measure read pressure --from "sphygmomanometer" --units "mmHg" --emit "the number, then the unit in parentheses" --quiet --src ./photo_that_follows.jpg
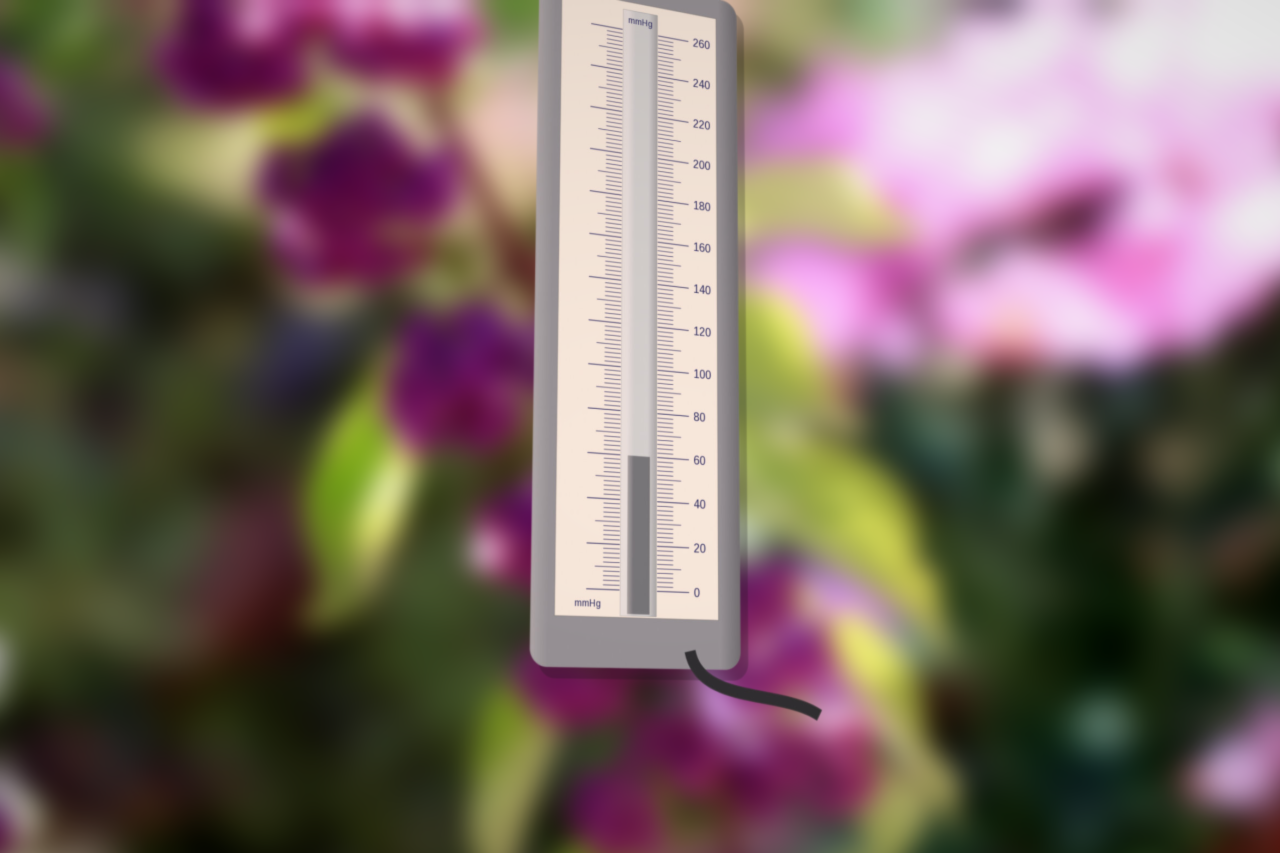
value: 60 (mmHg)
